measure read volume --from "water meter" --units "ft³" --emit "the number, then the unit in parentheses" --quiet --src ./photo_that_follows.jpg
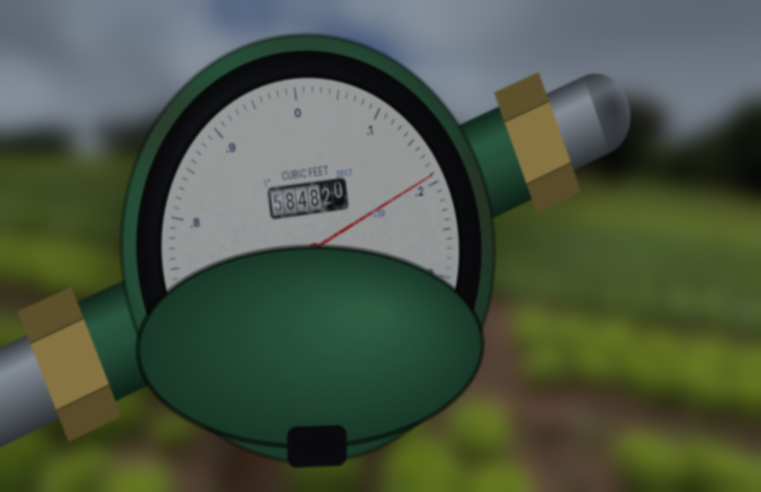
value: 584820.19 (ft³)
